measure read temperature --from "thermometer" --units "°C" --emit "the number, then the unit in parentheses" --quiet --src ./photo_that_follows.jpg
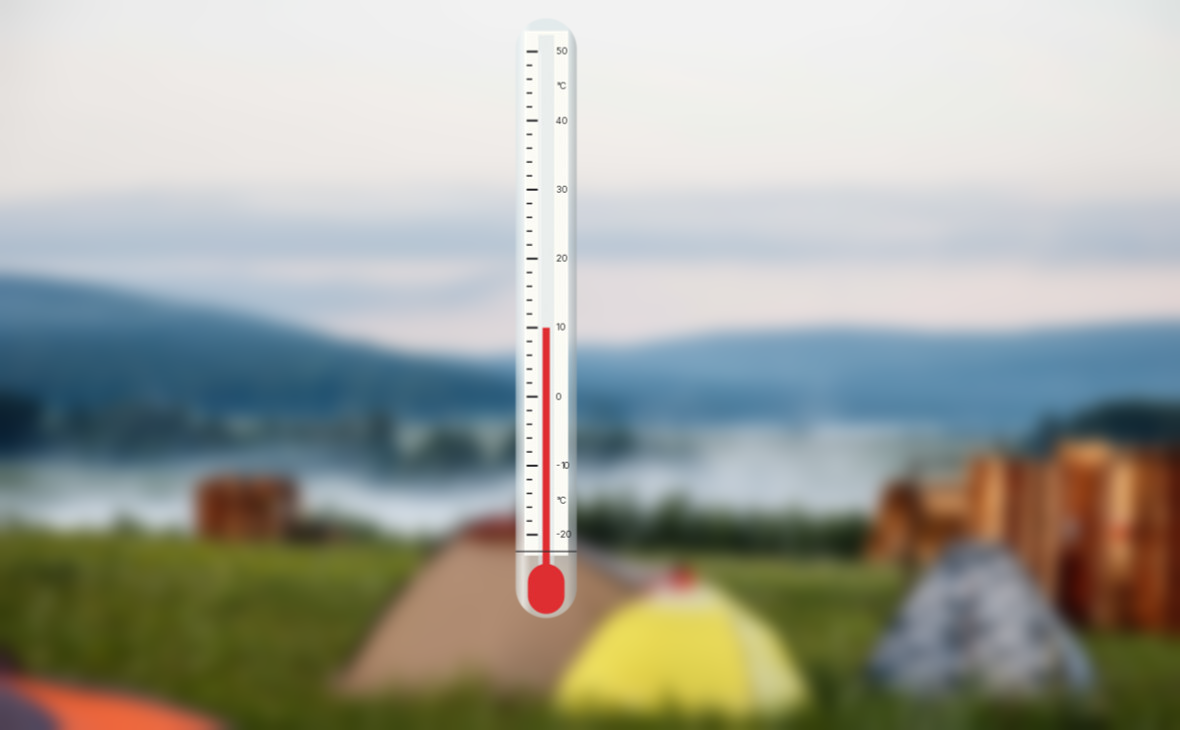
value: 10 (°C)
